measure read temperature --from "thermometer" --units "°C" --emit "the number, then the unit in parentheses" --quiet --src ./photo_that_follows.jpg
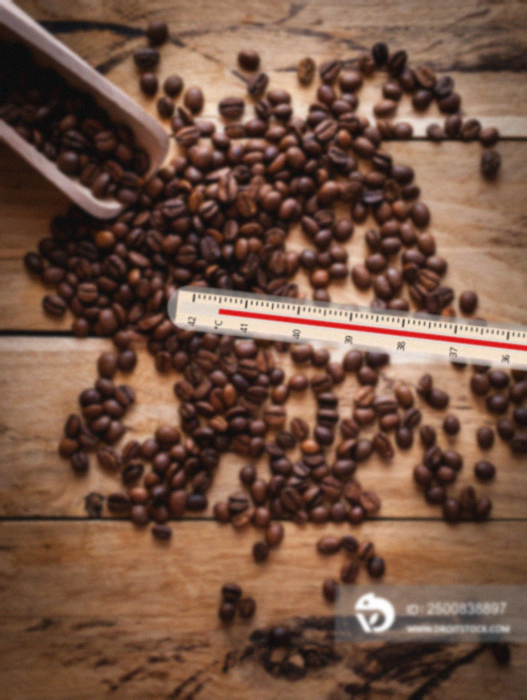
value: 41.5 (°C)
